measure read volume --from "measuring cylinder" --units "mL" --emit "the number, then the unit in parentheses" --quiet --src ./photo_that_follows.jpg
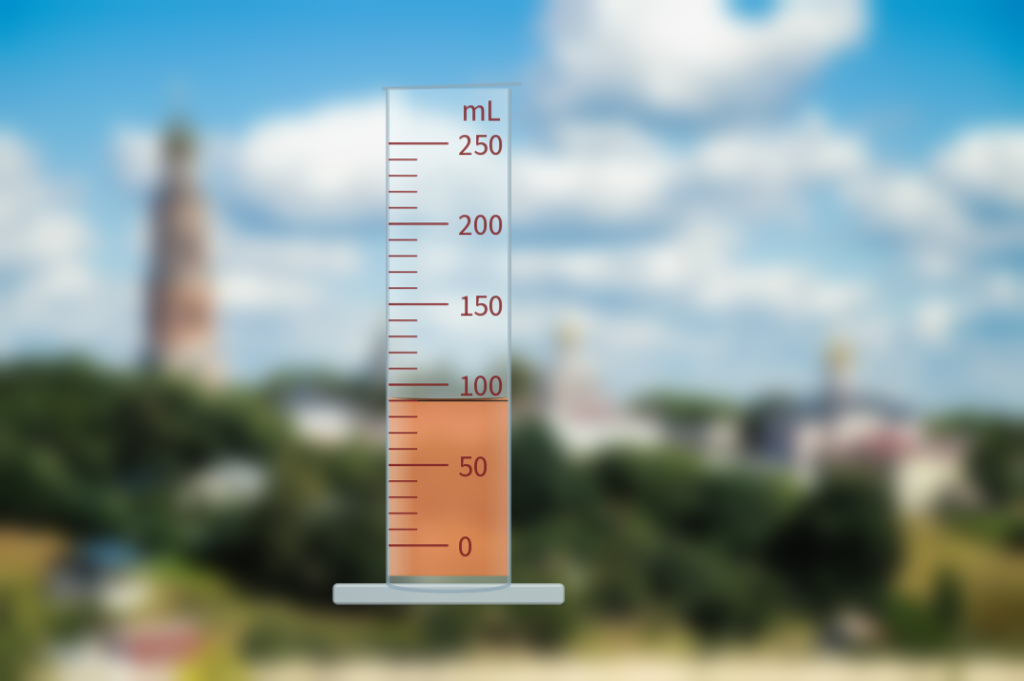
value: 90 (mL)
